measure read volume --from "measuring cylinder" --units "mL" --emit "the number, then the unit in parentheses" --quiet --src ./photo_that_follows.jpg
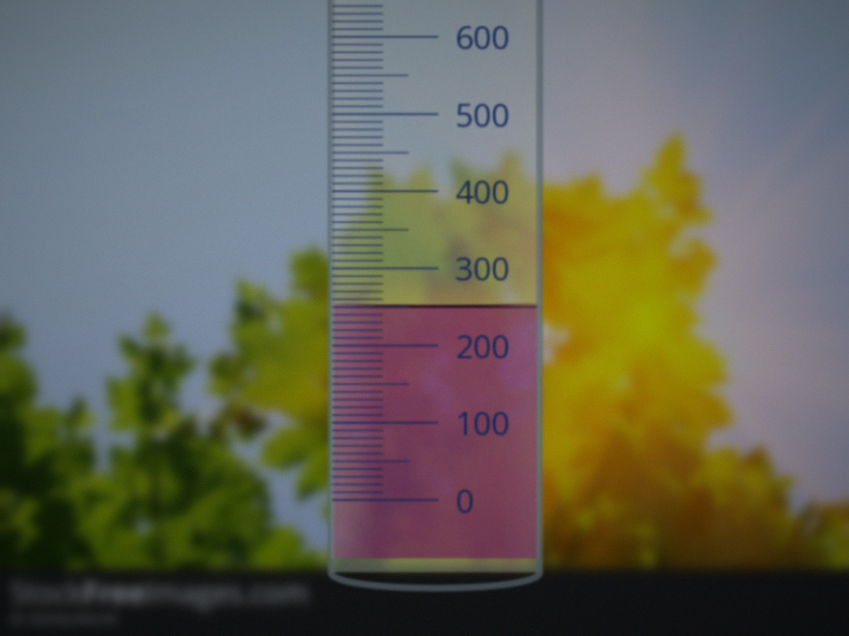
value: 250 (mL)
